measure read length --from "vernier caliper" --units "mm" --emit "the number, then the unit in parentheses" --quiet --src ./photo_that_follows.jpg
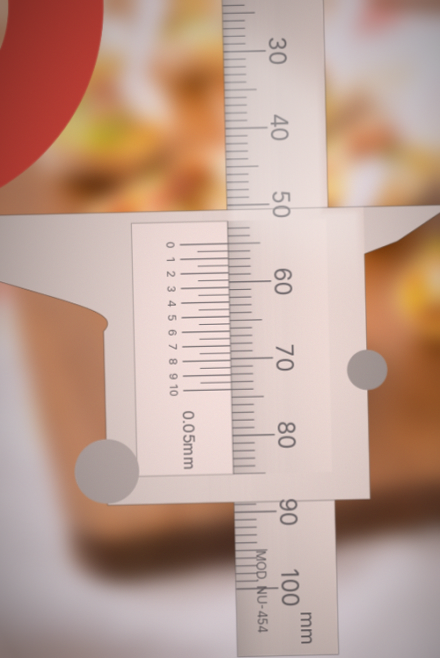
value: 55.0 (mm)
